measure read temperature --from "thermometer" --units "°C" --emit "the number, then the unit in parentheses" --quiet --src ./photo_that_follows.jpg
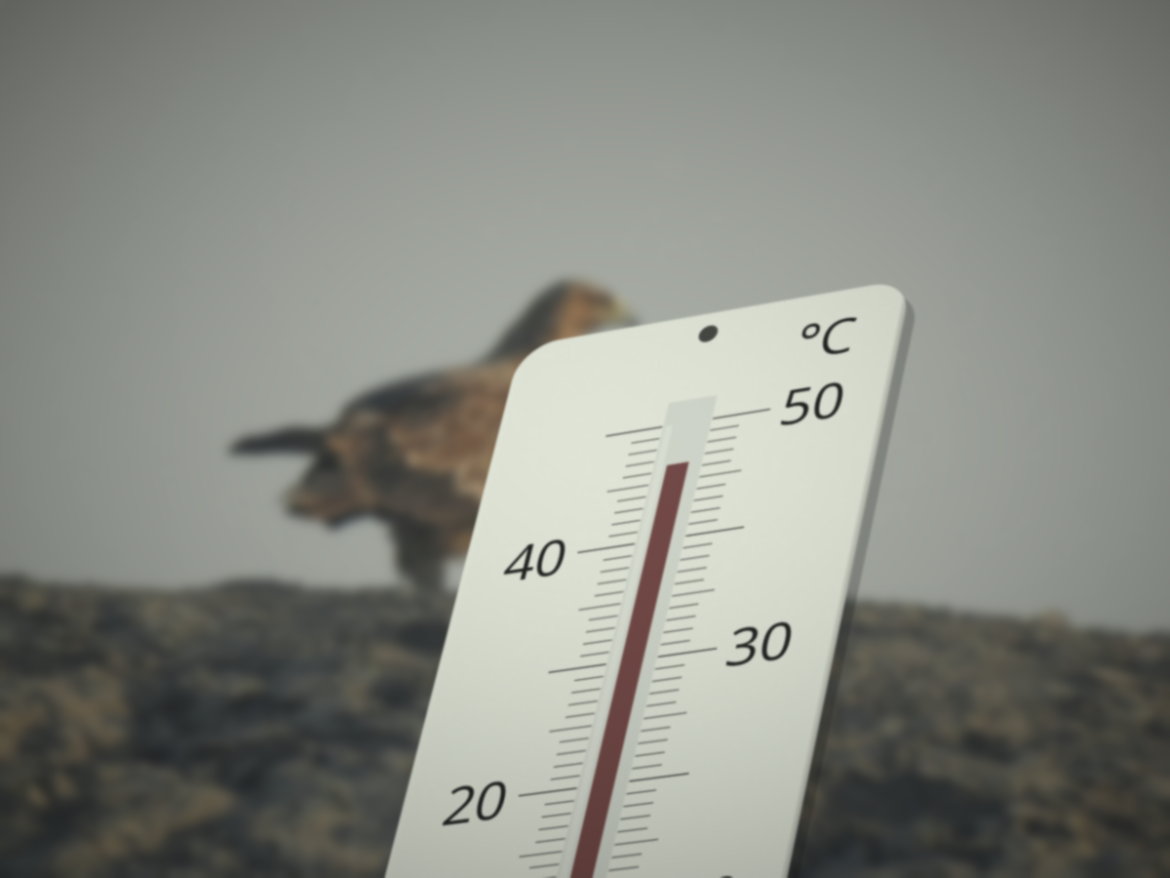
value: 46.5 (°C)
